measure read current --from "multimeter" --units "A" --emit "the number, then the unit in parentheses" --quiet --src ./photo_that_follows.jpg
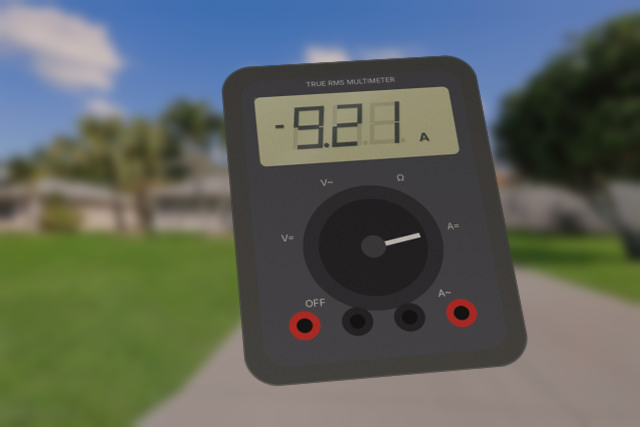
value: -9.21 (A)
